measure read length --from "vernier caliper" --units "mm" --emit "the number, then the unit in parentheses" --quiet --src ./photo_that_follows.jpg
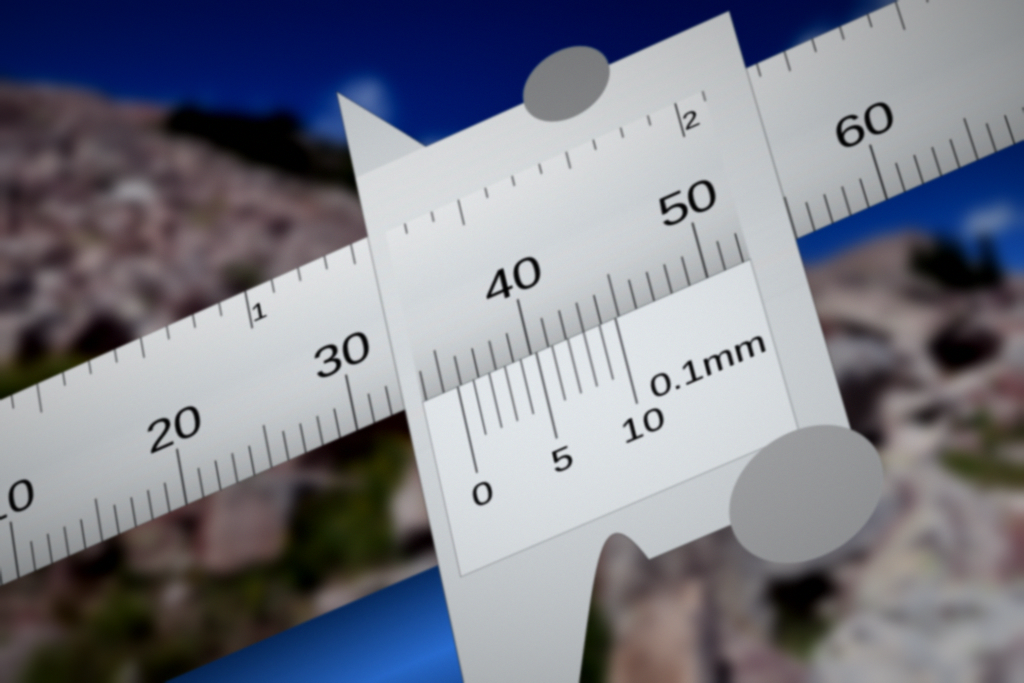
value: 35.8 (mm)
